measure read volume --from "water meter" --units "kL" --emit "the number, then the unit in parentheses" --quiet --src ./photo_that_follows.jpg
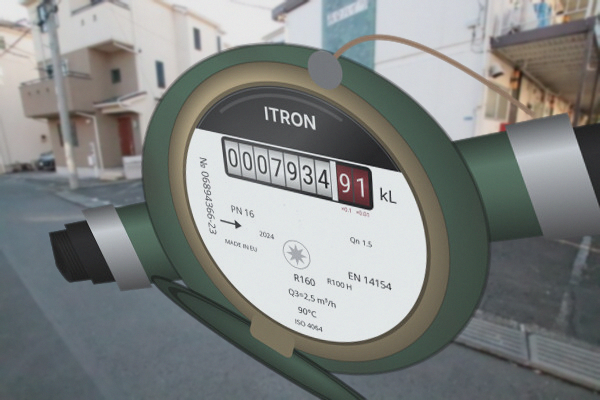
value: 7934.91 (kL)
